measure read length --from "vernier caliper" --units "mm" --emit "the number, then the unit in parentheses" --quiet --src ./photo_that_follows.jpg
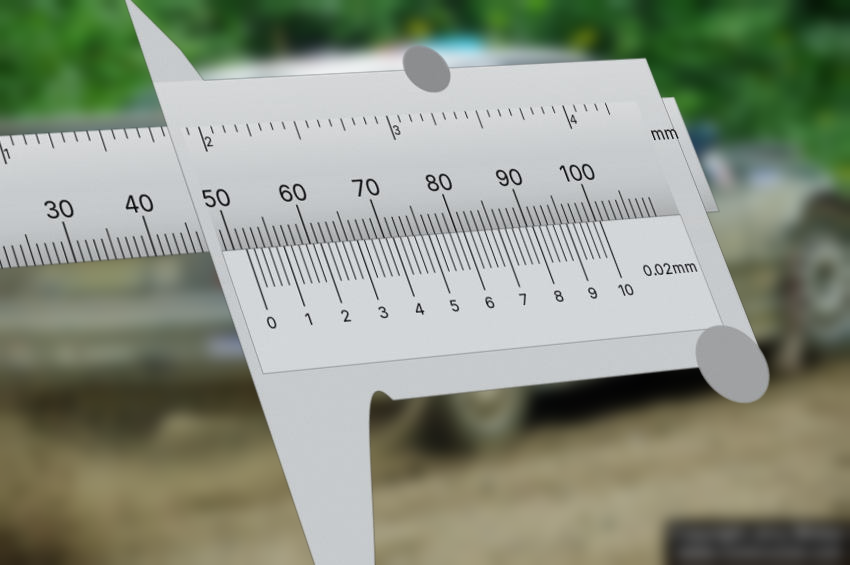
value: 51.6 (mm)
